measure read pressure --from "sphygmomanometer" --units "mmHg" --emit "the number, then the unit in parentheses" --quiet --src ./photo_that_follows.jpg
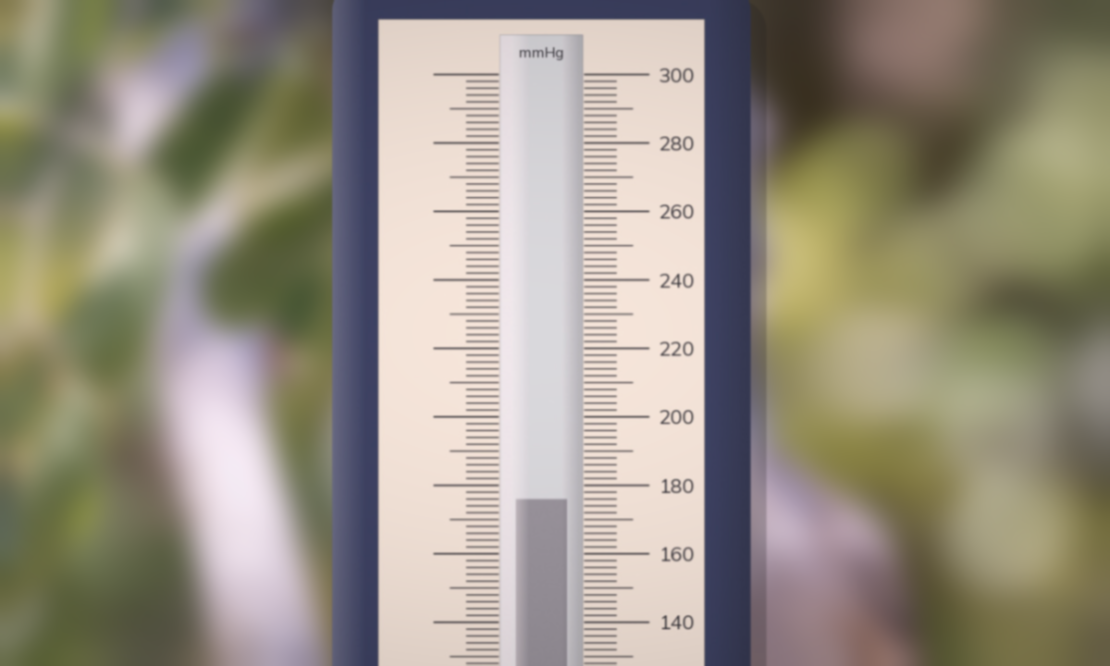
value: 176 (mmHg)
